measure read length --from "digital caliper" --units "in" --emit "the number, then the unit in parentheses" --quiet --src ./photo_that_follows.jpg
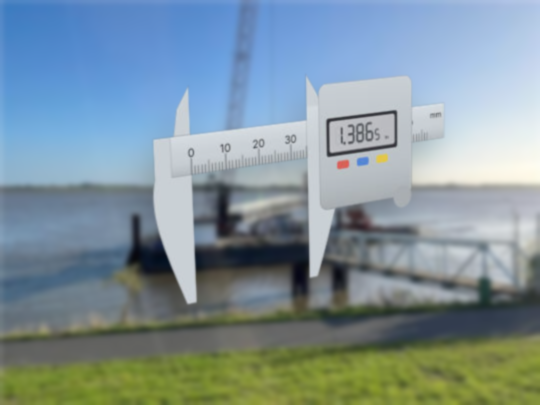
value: 1.3865 (in)
